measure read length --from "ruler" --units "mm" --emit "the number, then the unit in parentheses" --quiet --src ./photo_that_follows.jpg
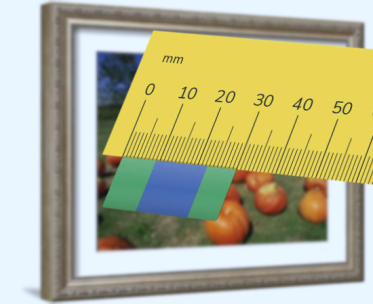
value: 30 (mm)
